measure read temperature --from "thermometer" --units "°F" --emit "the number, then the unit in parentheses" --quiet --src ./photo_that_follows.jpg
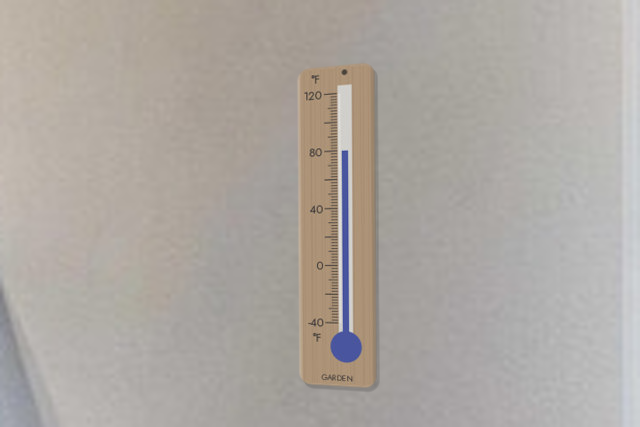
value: 80 (°F)
